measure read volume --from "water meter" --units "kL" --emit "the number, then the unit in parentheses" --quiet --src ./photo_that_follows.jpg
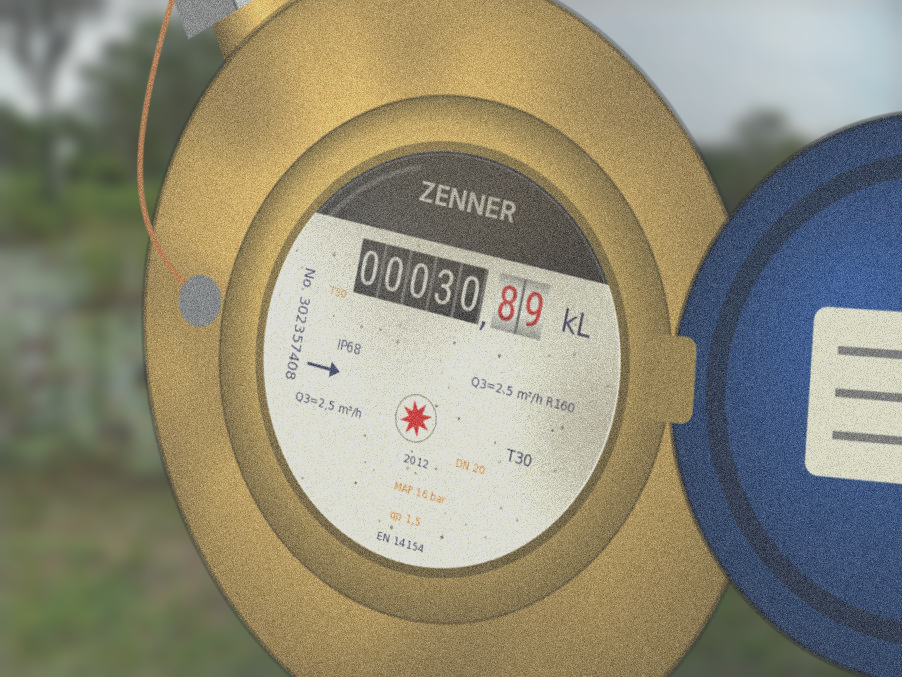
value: 30.89 (kL)
